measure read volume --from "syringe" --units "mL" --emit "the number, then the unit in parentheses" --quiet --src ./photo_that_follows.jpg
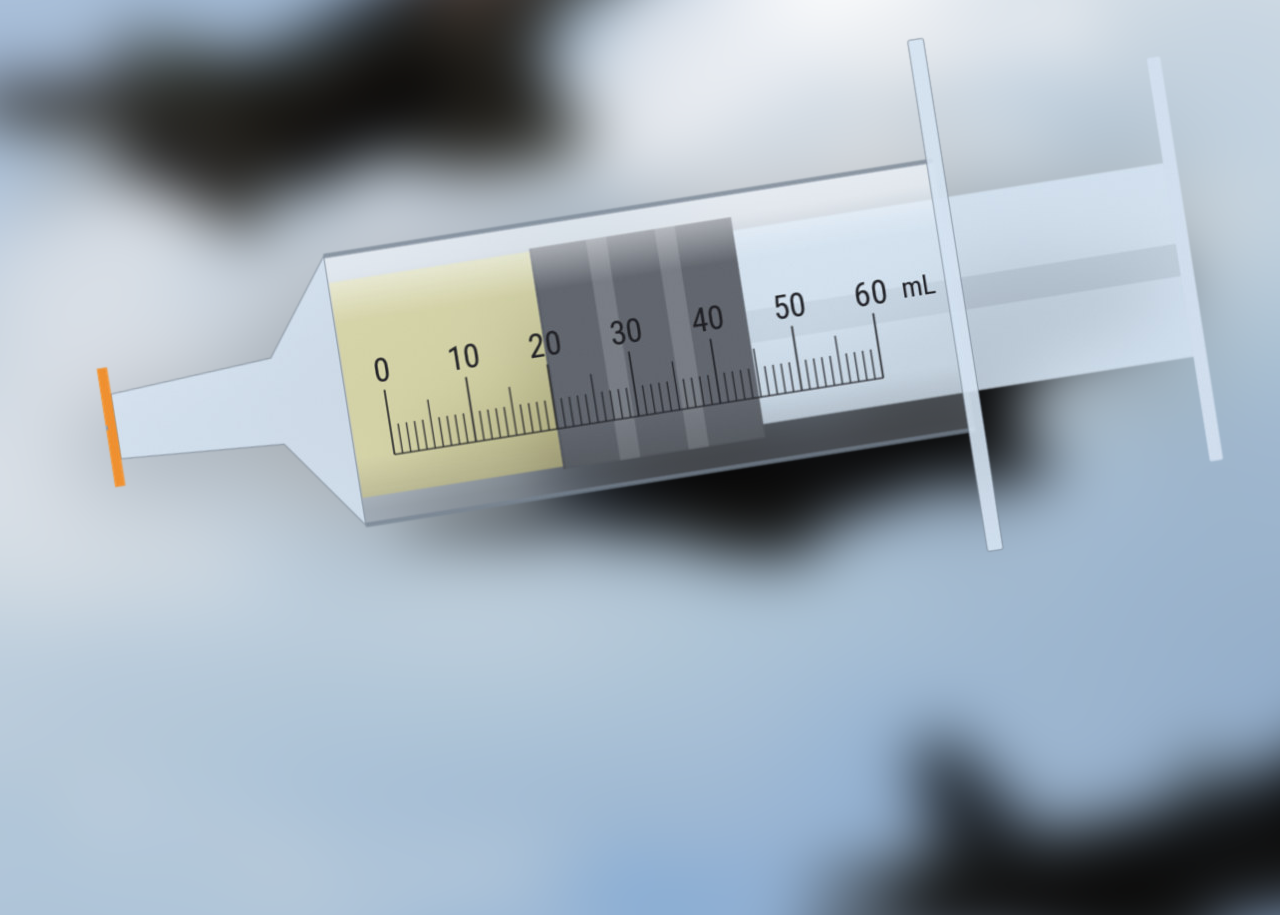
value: 20 (mL)
